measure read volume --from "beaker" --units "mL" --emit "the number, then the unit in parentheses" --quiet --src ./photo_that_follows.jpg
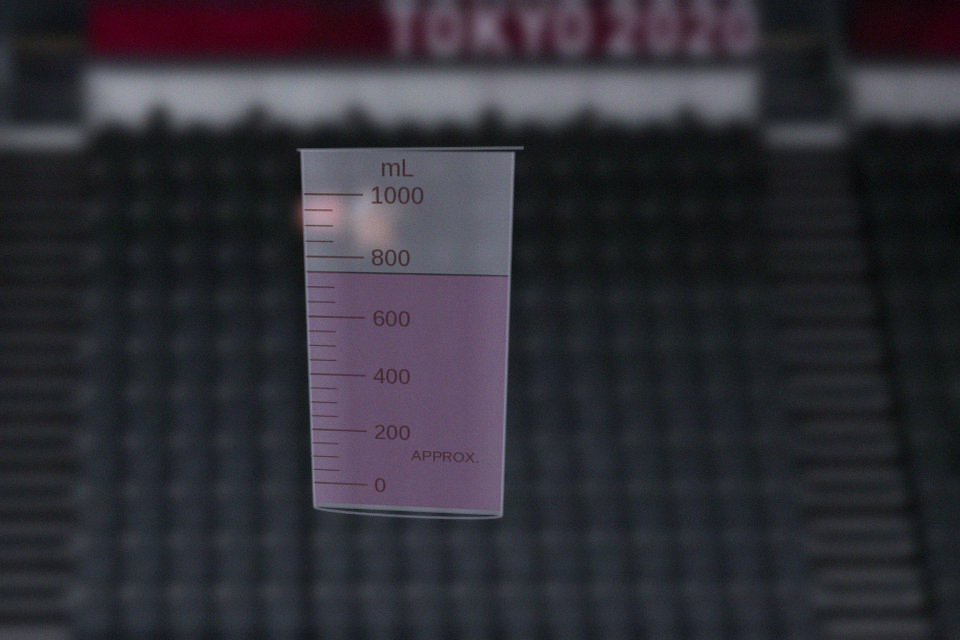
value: 750 (mL)
